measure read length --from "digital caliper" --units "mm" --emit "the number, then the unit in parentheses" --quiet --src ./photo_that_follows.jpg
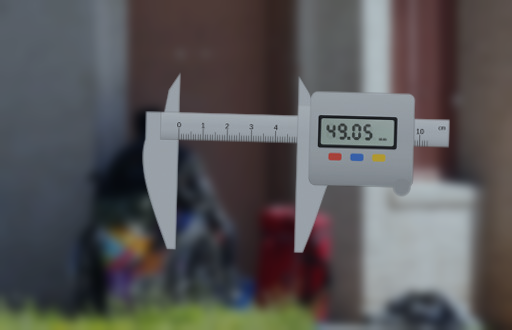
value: 49.05 (mm)
